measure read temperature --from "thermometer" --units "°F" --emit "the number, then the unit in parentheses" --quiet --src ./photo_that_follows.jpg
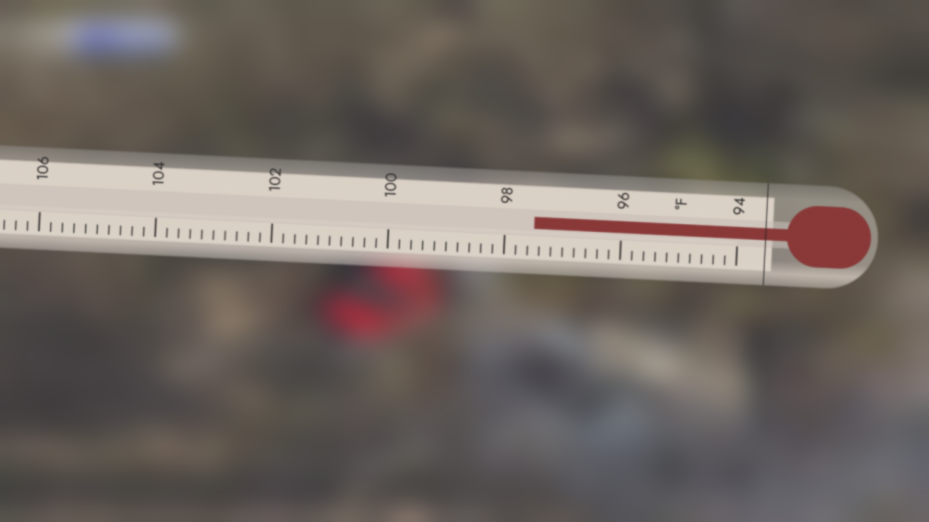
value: 97.5 (°F)
